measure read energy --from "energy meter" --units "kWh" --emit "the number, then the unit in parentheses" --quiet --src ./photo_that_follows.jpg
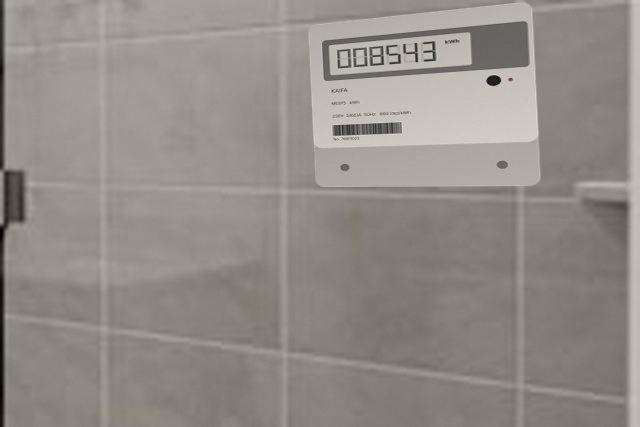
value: 8543 (kWh)
